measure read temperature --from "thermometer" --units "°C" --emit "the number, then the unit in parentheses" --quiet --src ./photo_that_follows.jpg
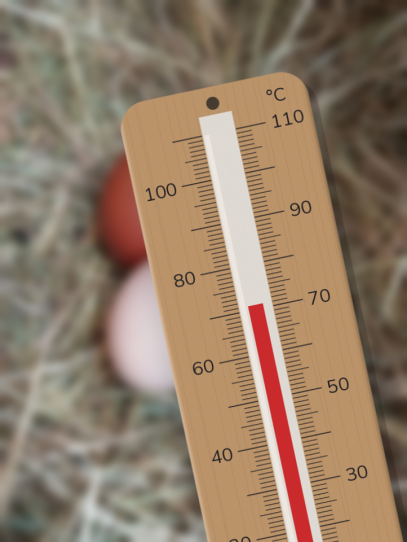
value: 71 (°C)
